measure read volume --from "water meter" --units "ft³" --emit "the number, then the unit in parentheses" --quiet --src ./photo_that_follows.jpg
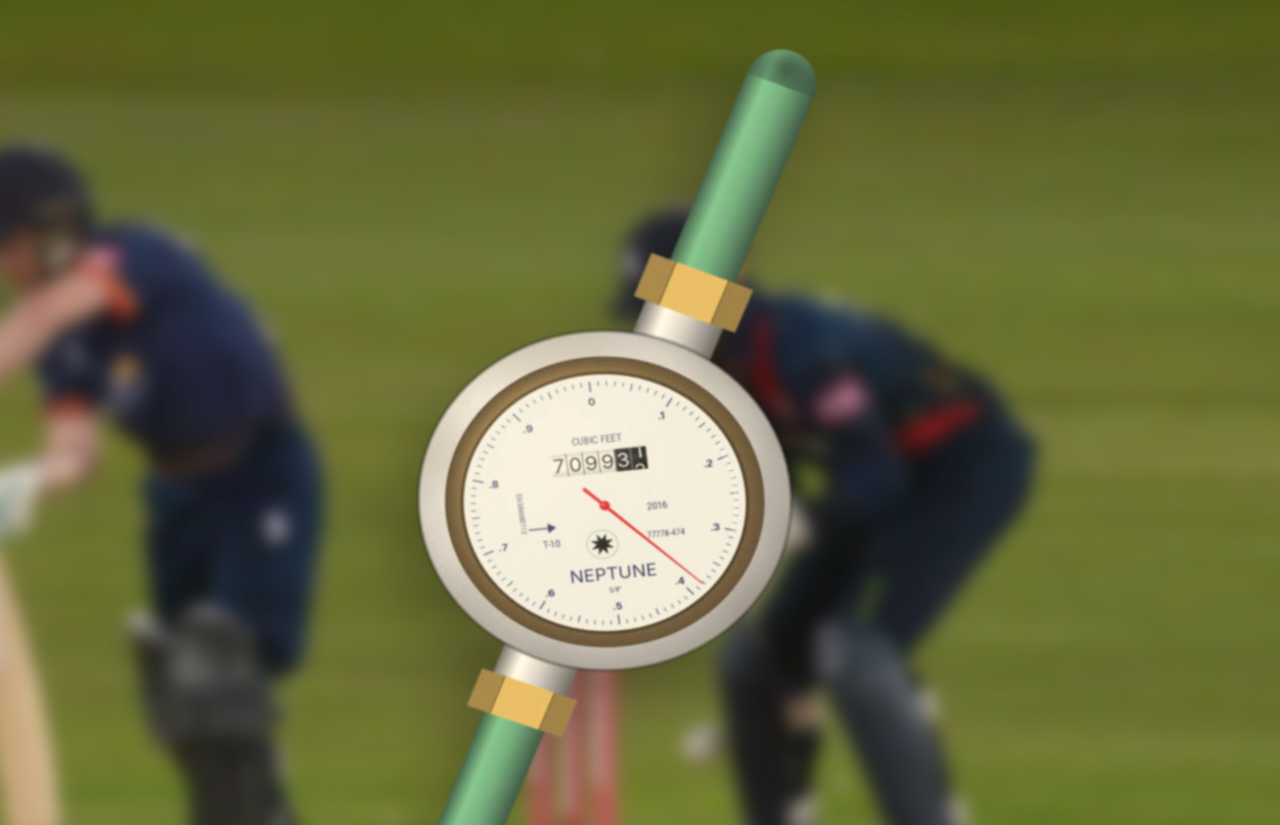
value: 709931.38 (ft³)
